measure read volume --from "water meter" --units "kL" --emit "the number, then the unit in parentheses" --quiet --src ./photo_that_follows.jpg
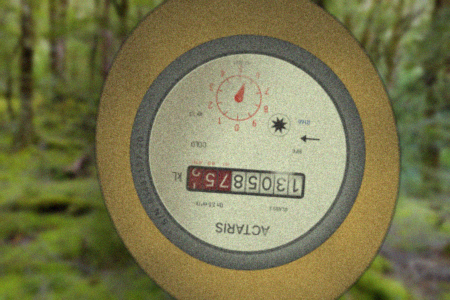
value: 13058.7515 (kL)
